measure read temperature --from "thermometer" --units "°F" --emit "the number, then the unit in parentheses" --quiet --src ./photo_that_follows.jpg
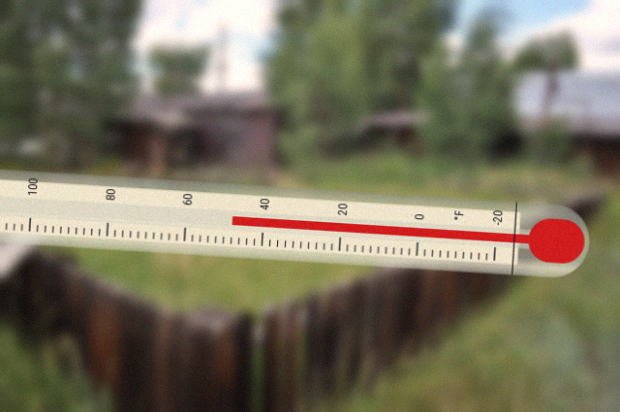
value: 48 (°F)
